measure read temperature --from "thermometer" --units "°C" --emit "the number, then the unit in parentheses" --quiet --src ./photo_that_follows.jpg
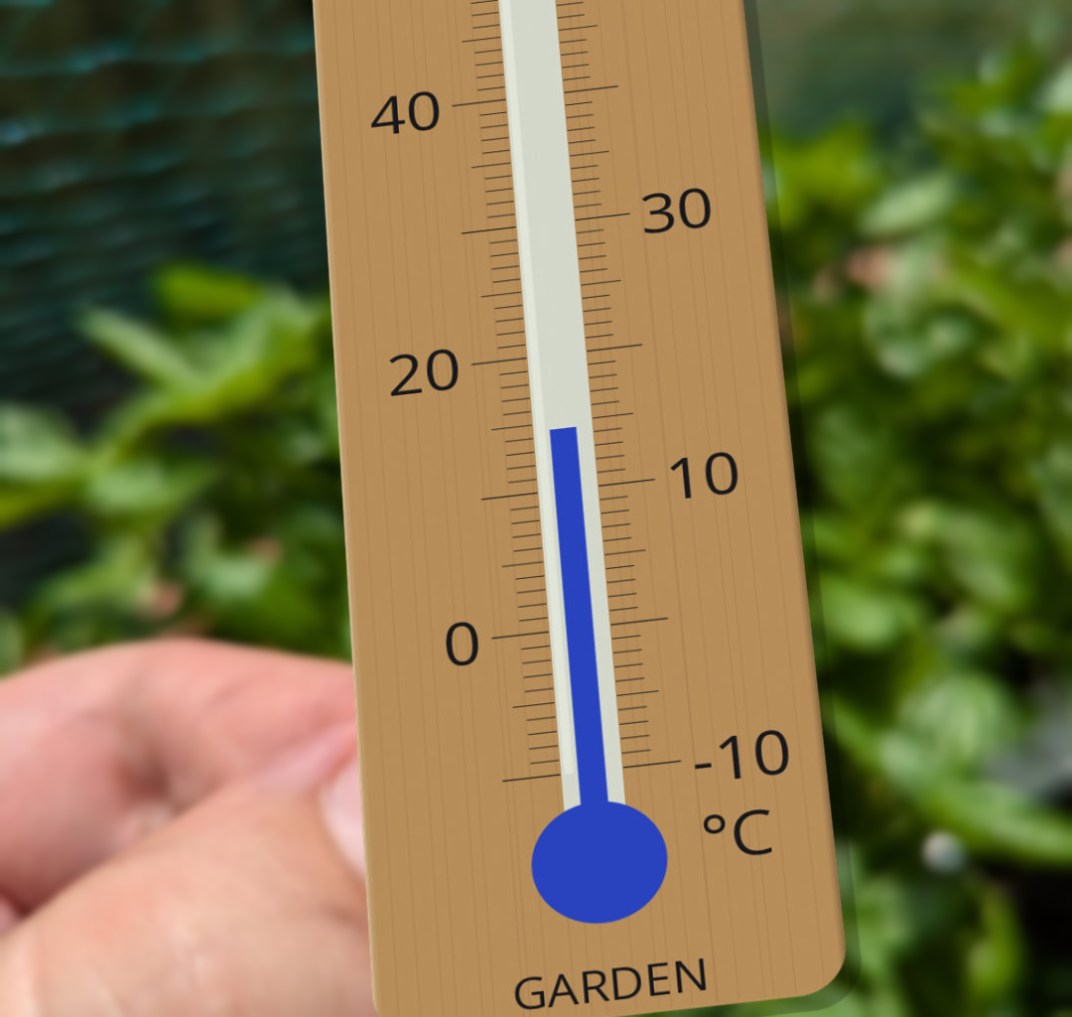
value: 14.5 (°C)
